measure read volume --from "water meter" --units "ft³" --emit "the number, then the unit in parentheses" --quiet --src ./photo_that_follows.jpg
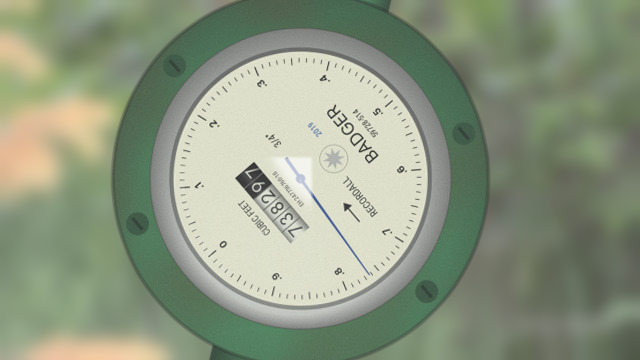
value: 738296.76 (ft³)
